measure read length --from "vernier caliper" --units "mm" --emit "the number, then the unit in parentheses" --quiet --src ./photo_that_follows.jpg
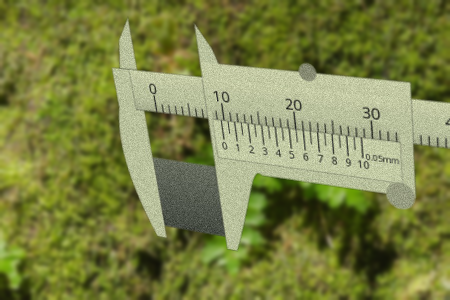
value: 9.6 (mm)
